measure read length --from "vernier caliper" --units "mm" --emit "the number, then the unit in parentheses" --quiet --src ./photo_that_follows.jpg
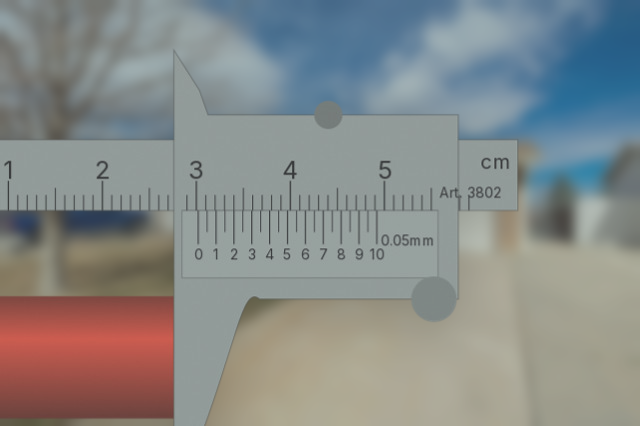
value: 30.2 (mm)
